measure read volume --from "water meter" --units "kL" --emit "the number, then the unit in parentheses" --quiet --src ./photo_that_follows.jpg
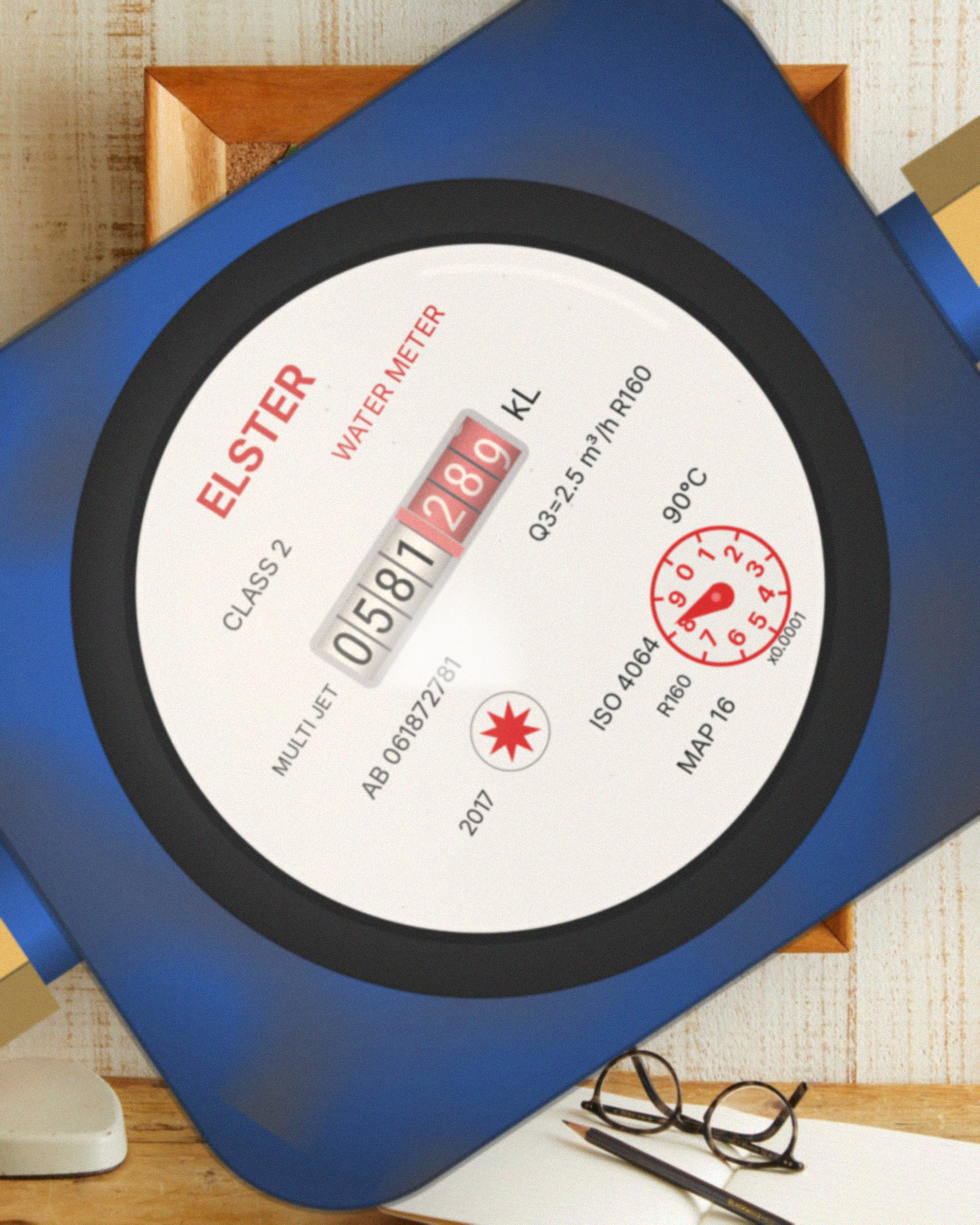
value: 581.2888 (kL)
